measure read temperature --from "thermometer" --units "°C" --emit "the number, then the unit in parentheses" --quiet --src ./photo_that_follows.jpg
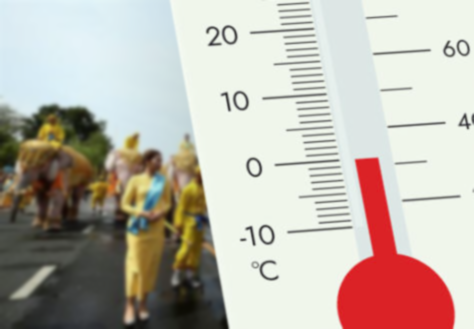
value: 0 (°C)
